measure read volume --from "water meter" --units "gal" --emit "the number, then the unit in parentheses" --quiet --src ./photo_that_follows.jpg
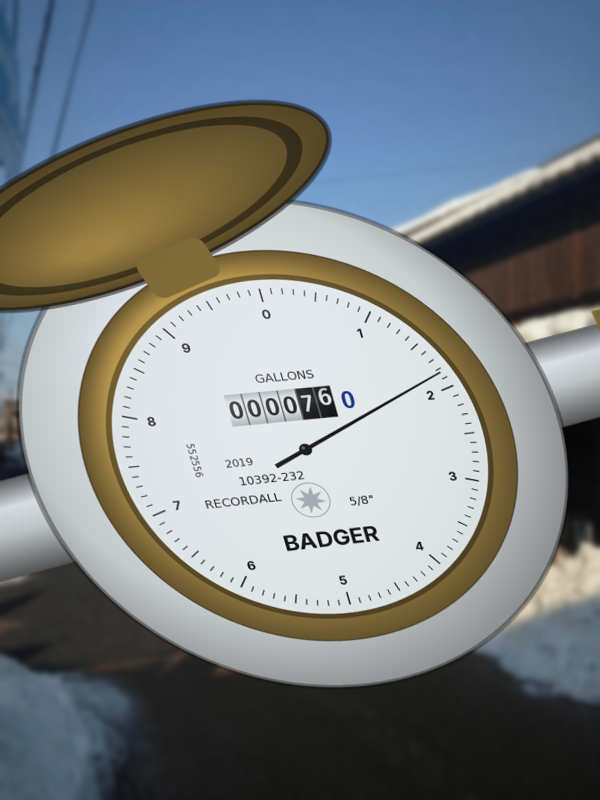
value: 761.8 (gal)
